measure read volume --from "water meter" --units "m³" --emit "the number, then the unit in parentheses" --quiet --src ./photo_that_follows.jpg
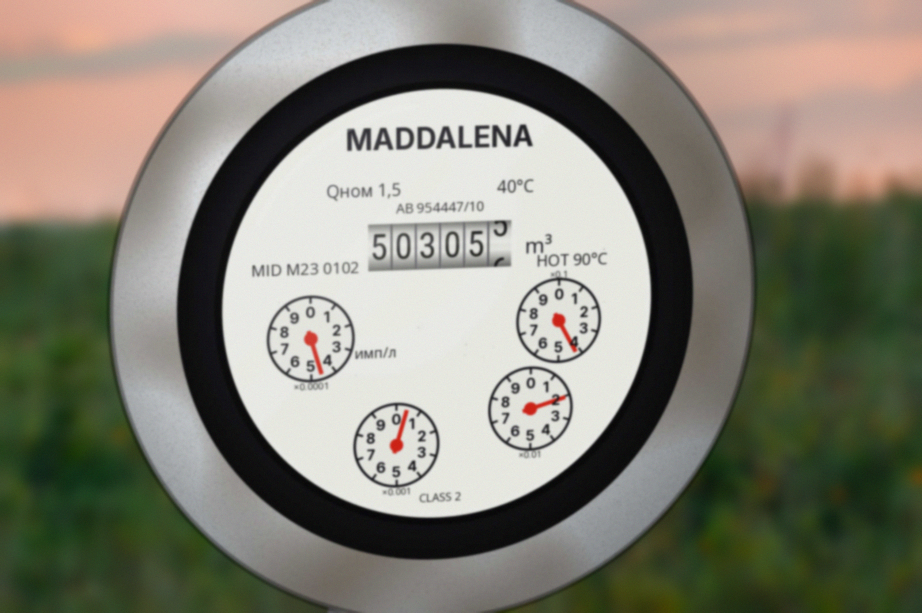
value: 503055.4204 (m³)
